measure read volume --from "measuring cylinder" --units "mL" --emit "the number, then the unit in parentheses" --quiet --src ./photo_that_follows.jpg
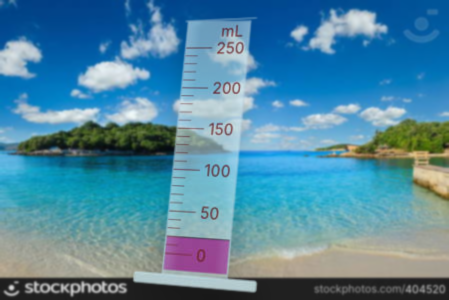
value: 20 (mL)
